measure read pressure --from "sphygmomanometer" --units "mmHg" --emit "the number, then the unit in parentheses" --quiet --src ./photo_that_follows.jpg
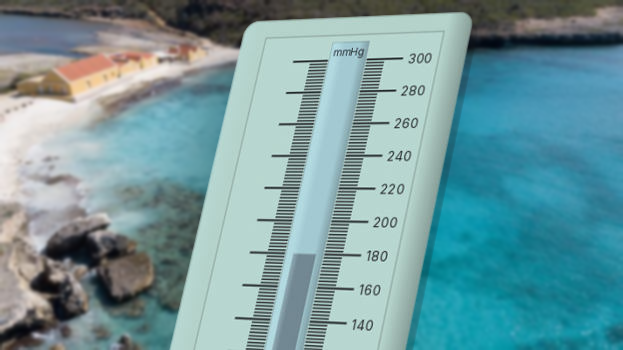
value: 180 (mmHg)
